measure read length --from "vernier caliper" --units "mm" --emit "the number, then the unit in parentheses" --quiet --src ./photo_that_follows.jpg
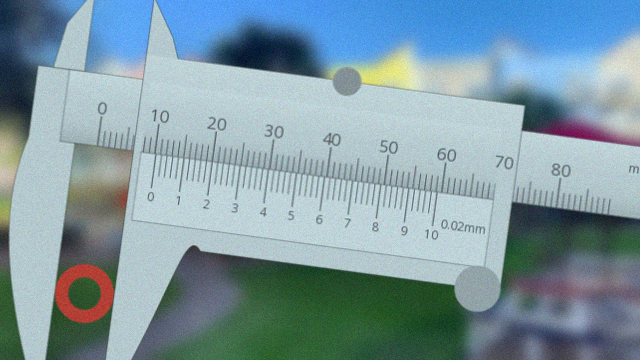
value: 10.2 (mm)
